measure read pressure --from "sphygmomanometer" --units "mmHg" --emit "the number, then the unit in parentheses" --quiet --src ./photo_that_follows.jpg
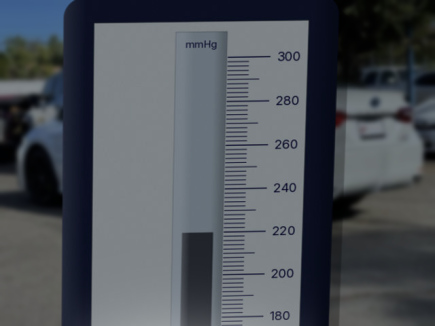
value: 220 (mmHg)
